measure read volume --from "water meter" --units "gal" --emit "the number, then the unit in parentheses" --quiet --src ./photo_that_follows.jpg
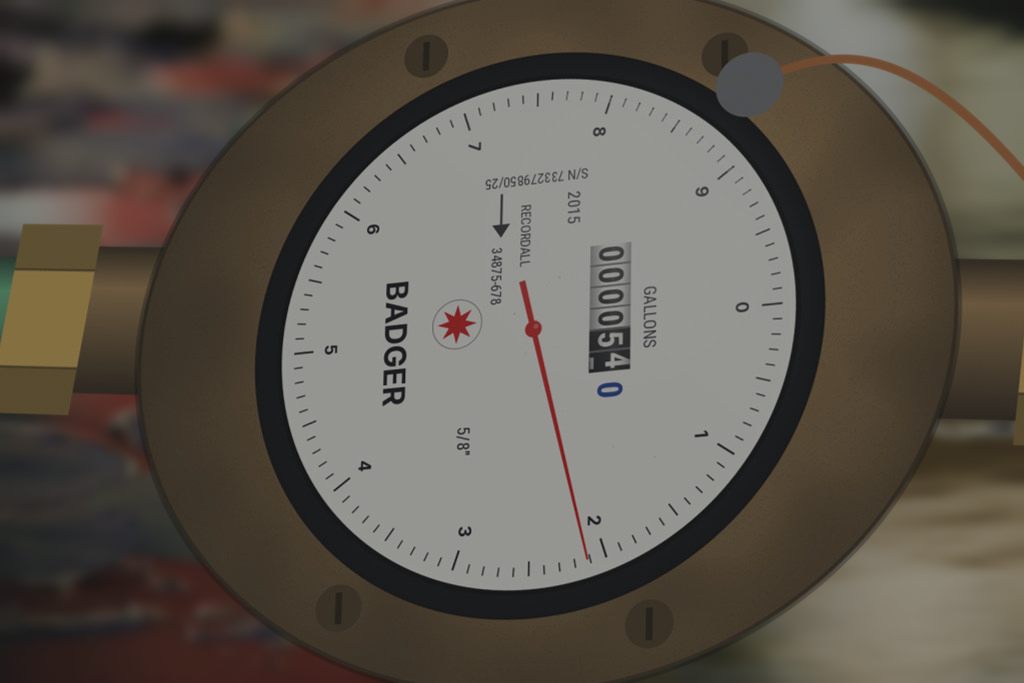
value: 542.1 (gal)
